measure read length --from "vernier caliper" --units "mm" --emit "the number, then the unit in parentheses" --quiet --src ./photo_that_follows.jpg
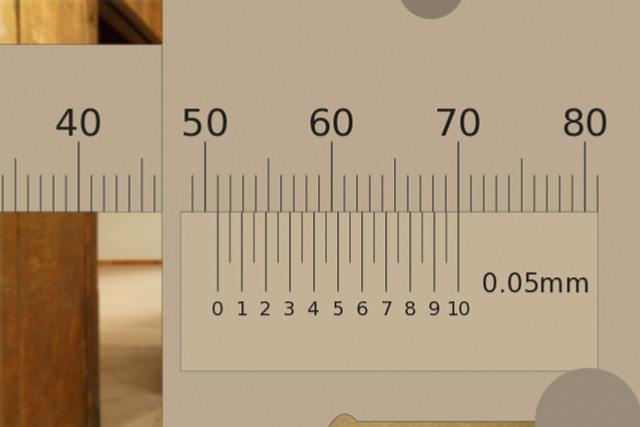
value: 51.0 (mm)
